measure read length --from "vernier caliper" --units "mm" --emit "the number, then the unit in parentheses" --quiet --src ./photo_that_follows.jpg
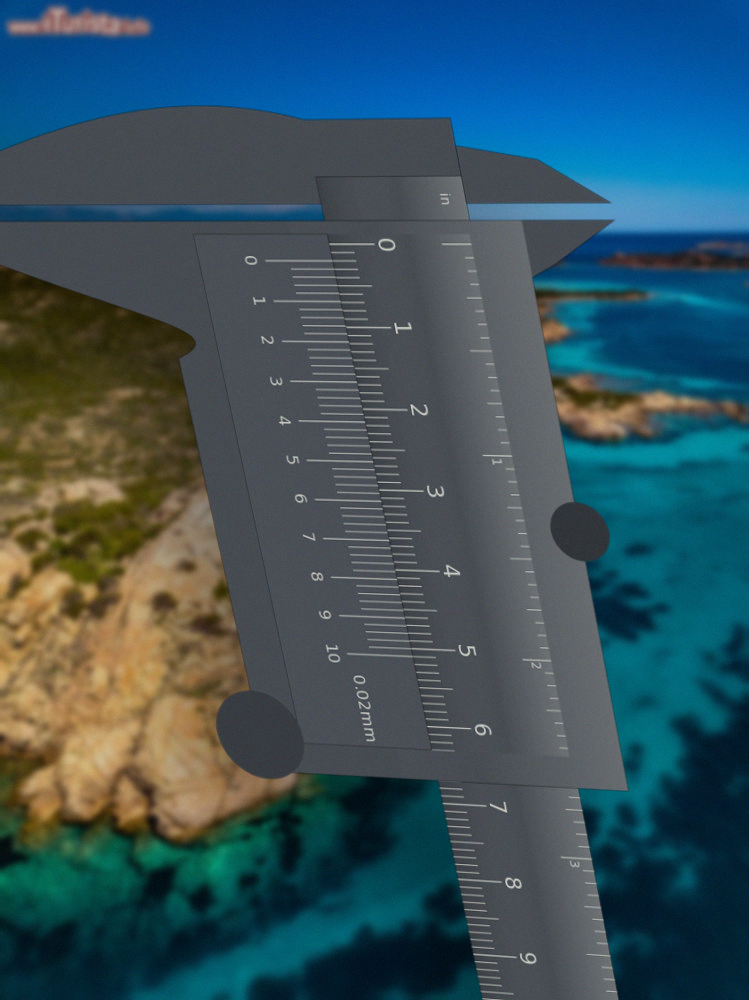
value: 2.0 (mm)
